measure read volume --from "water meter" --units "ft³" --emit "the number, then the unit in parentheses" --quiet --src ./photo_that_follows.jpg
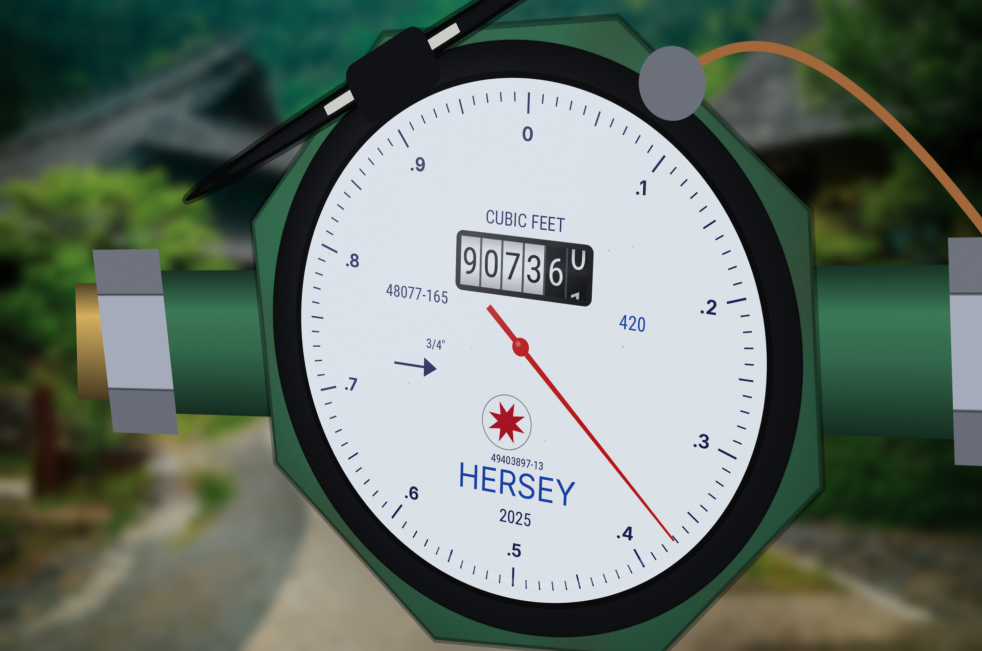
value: 907360.37 (ft³)
